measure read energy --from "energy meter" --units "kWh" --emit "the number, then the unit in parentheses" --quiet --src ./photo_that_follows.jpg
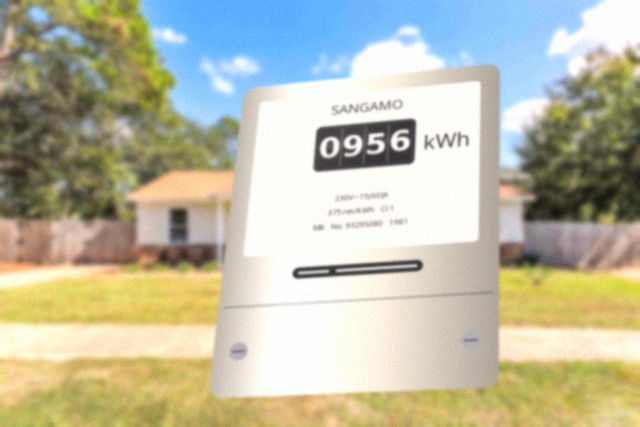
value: 956 (kWh)
